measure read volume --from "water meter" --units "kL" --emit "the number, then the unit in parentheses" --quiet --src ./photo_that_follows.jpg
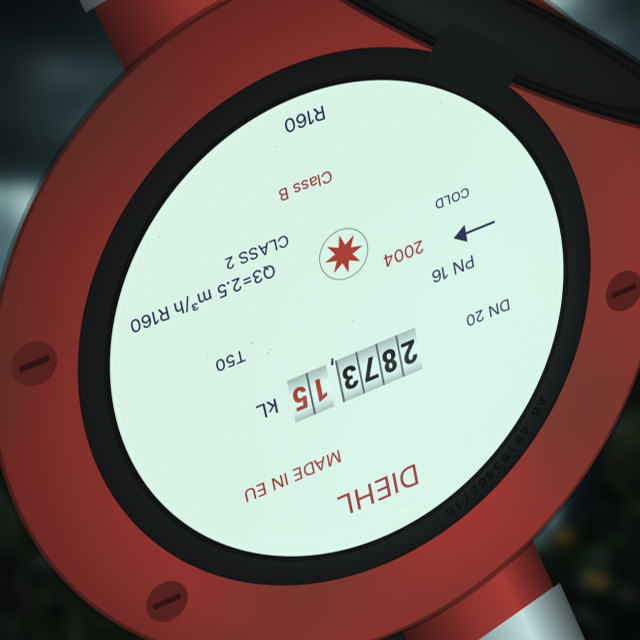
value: 2873.15 (kL)
